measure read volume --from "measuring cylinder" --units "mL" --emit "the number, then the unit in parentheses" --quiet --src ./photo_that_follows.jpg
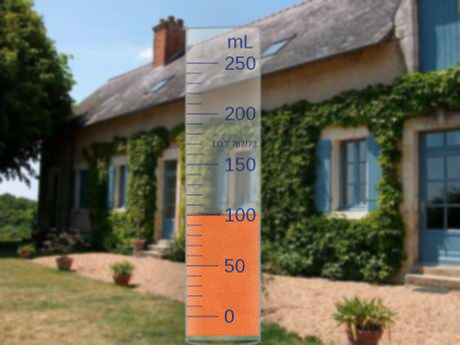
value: 100 (mL)
